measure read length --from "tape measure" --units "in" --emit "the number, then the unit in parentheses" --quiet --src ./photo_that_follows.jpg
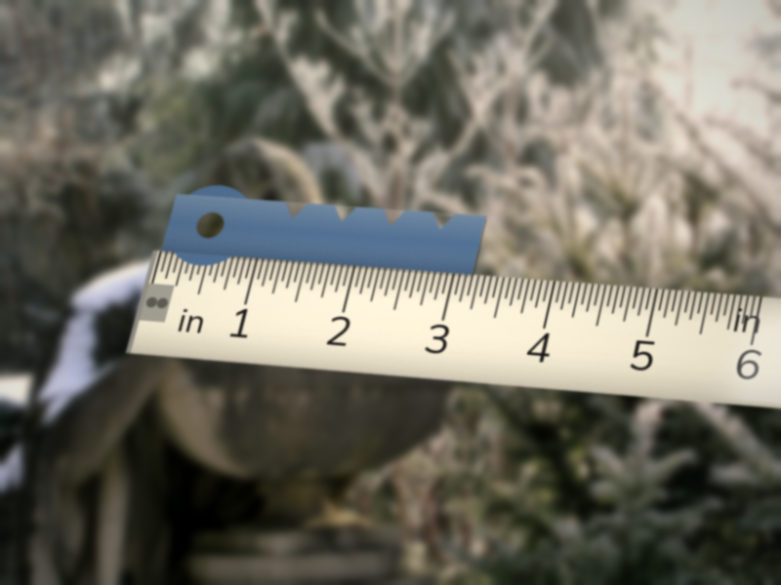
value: 3.1875 (in)
